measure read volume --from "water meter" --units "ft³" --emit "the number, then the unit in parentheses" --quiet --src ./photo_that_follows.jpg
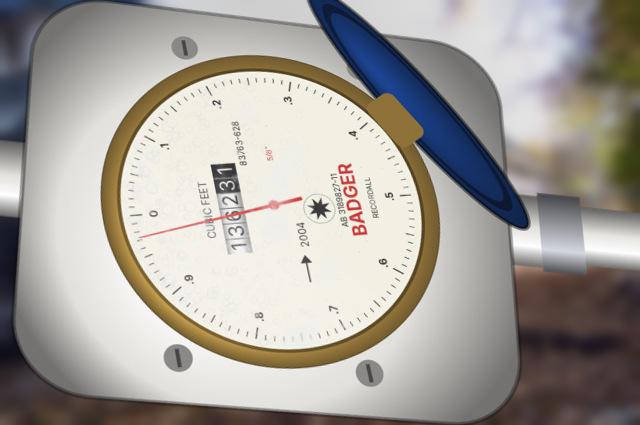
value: 136230.97 (ft³)
